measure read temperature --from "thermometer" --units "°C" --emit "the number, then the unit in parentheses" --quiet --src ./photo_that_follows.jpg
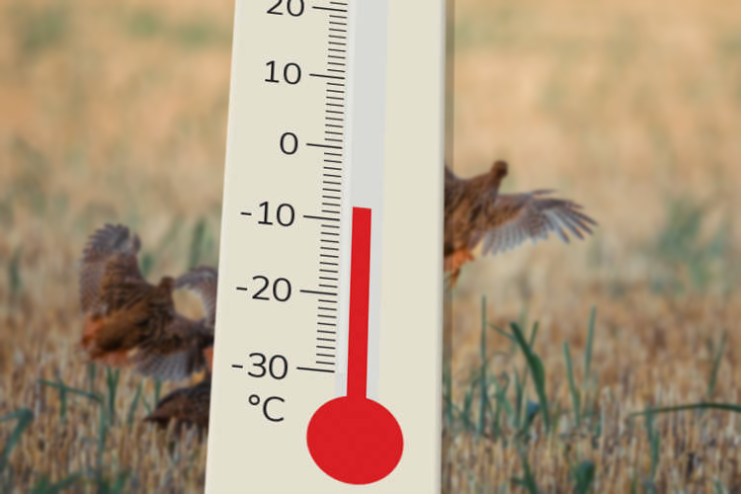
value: -8 (°C)
